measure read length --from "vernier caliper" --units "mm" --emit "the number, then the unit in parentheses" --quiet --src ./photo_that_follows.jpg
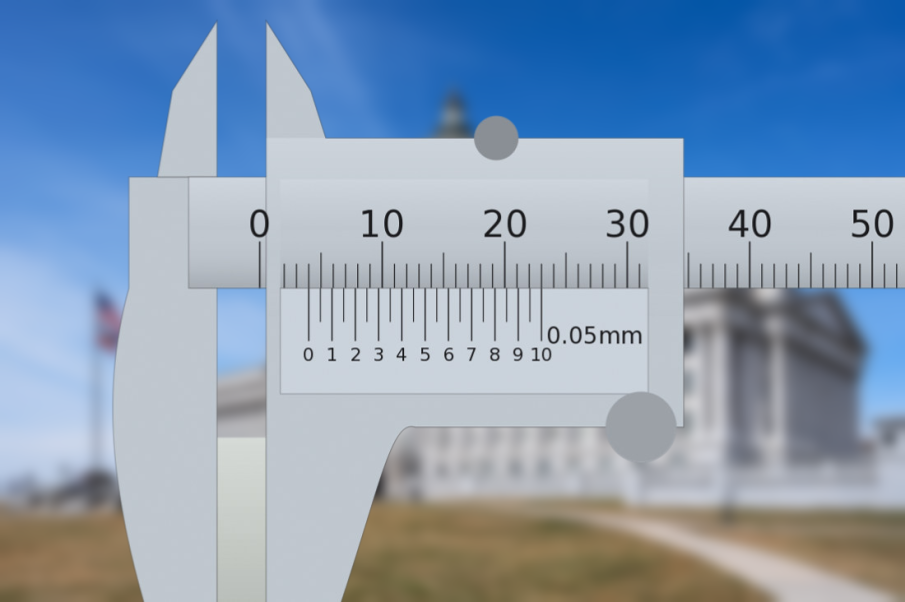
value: 4.0 (mm)
